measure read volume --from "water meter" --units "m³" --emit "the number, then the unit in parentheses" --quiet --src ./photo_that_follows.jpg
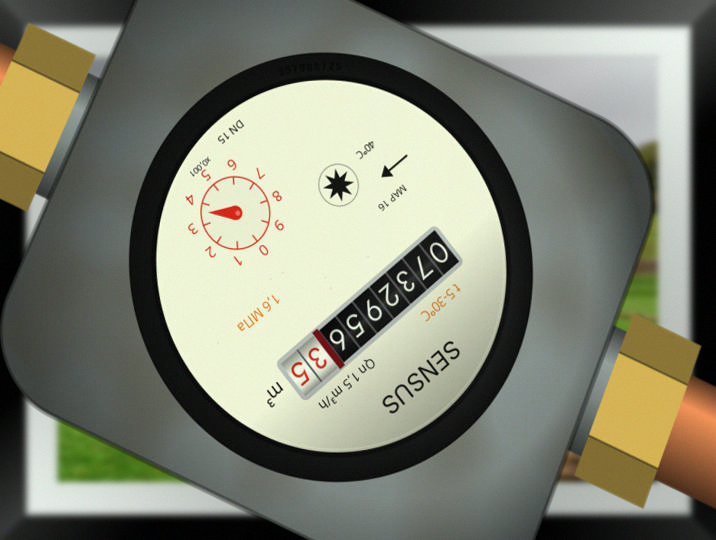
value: 732956.353 (m³)
